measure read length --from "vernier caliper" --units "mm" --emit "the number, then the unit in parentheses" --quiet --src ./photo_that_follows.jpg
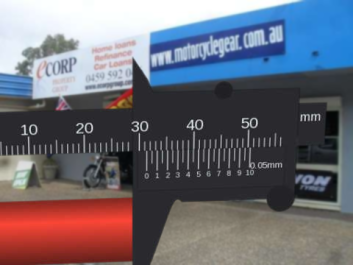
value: 31.4 (mm)
